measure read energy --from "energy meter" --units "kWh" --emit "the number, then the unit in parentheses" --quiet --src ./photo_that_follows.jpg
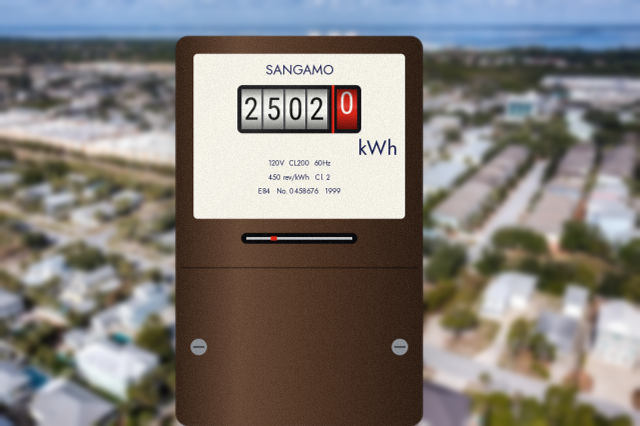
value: 2502.0 (kWh)
